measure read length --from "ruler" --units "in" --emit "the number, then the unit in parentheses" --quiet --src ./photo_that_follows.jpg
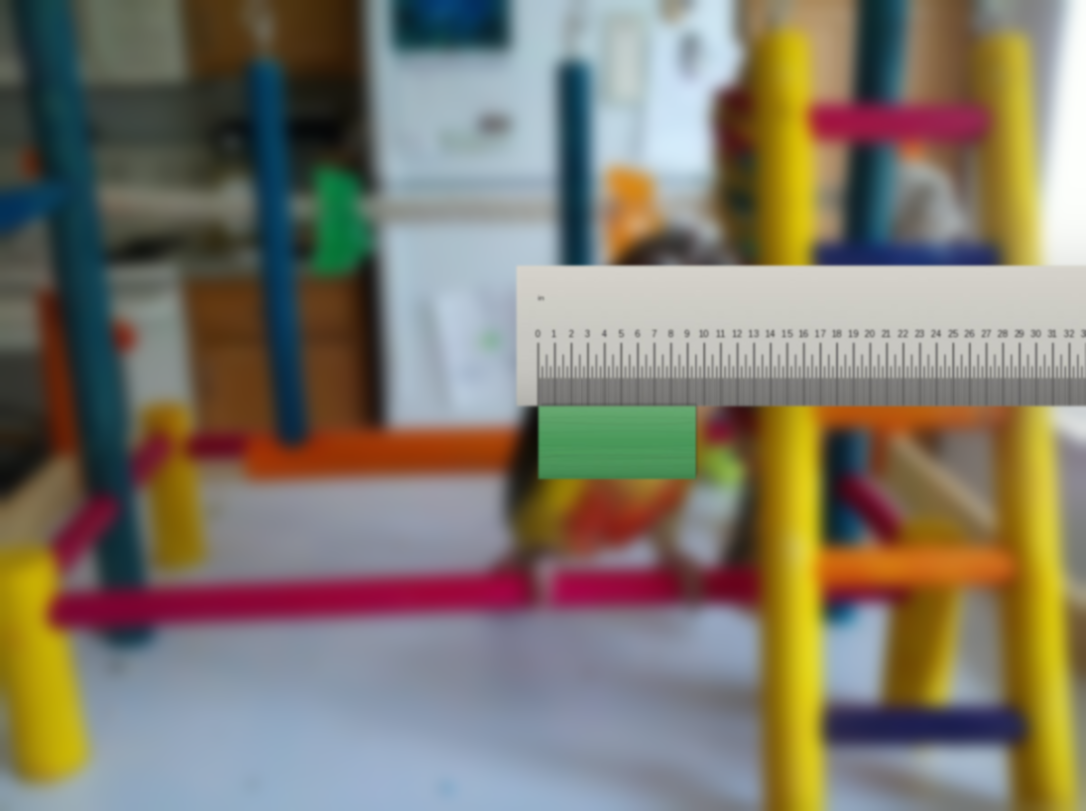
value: 9.5 (in)
